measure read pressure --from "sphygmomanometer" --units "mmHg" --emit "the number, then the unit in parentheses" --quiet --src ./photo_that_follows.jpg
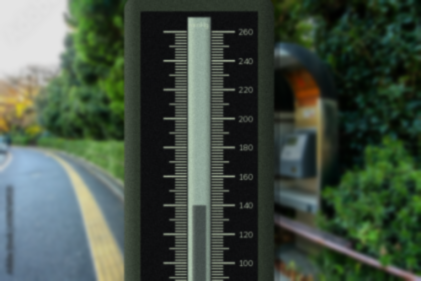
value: 140 (mmHg)
